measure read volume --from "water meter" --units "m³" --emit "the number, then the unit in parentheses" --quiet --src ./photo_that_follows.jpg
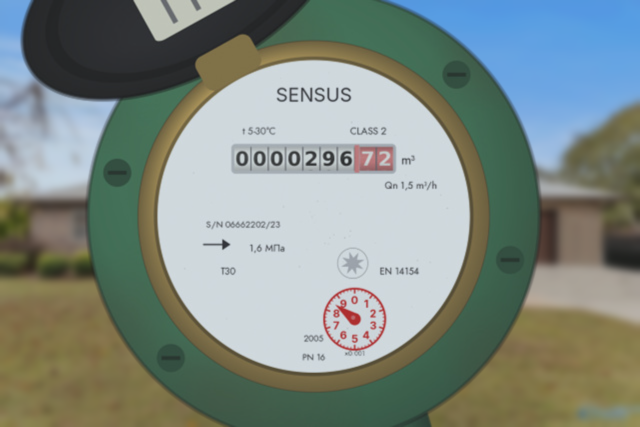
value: 296.728 (m³)
